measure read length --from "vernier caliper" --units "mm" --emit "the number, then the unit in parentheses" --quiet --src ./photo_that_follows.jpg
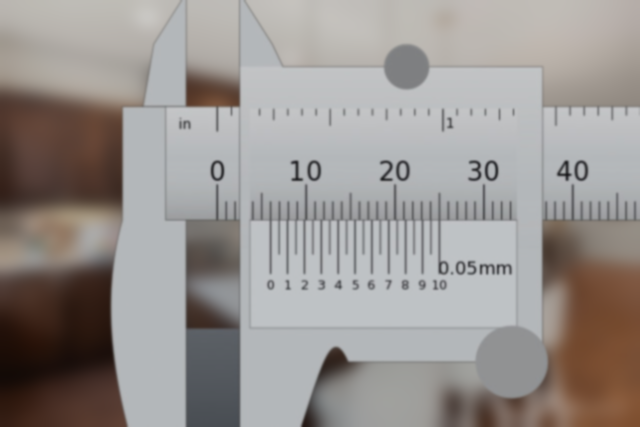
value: 6.0 (mm)
